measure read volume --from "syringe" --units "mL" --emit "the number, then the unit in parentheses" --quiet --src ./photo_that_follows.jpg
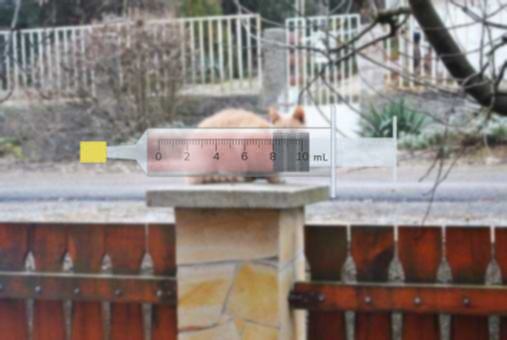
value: 8 (mL)
